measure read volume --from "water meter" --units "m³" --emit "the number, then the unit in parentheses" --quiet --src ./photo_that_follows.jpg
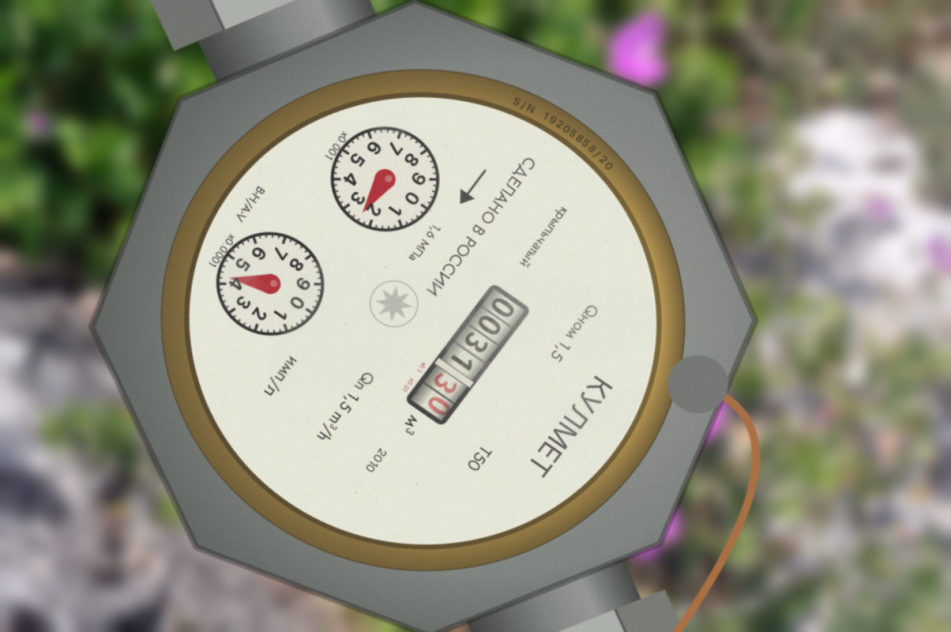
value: 31.3024 (m³)
